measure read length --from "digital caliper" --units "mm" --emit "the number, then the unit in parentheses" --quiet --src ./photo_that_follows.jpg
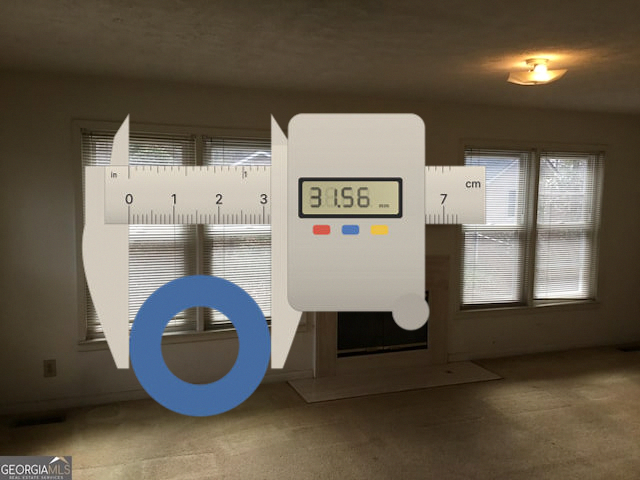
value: 31.56 (mm)
